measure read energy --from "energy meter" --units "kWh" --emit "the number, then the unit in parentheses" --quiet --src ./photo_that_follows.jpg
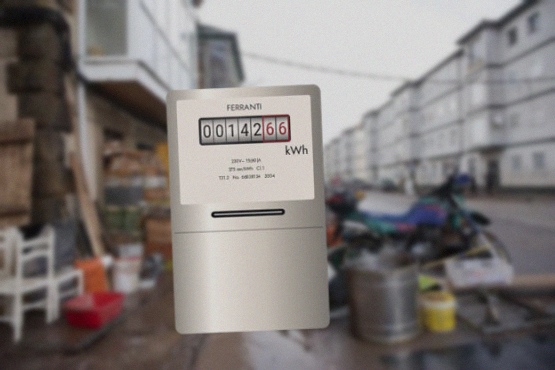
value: 142.66 (kWh)
